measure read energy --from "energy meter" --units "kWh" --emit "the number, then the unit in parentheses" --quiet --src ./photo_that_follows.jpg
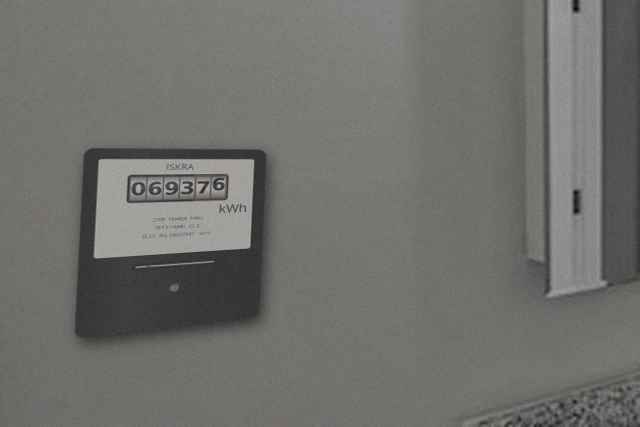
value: 693.76 (kWh)
